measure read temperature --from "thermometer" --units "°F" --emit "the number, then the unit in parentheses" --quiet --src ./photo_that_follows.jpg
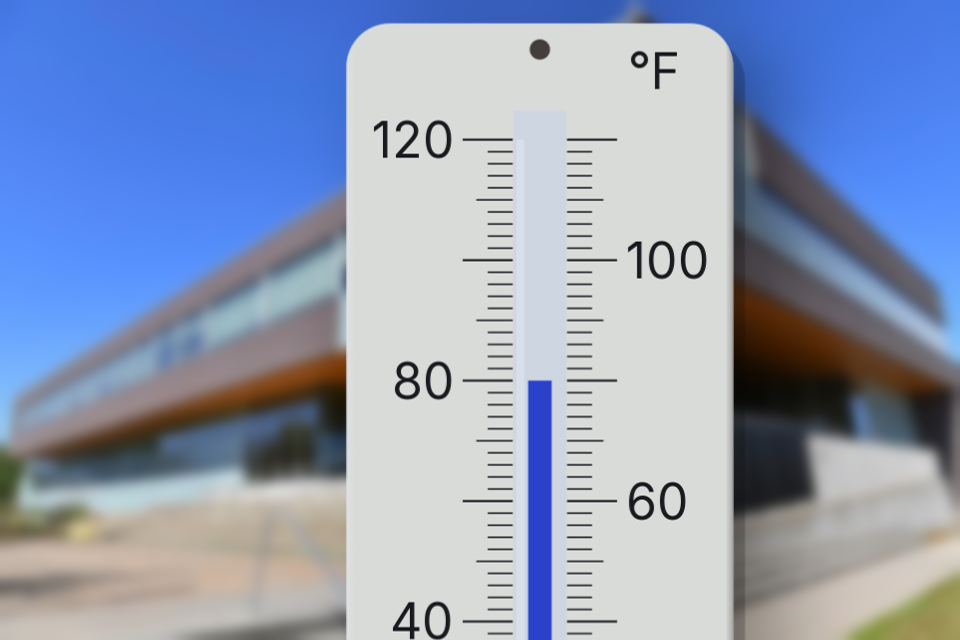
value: 80 (°F)
